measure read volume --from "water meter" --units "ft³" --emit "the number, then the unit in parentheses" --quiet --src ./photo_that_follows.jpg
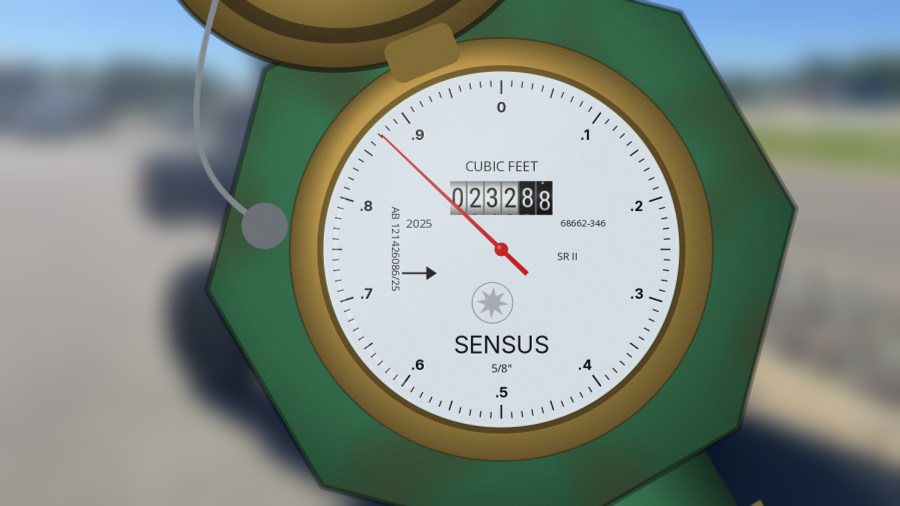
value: 23287.87 (ft³)
